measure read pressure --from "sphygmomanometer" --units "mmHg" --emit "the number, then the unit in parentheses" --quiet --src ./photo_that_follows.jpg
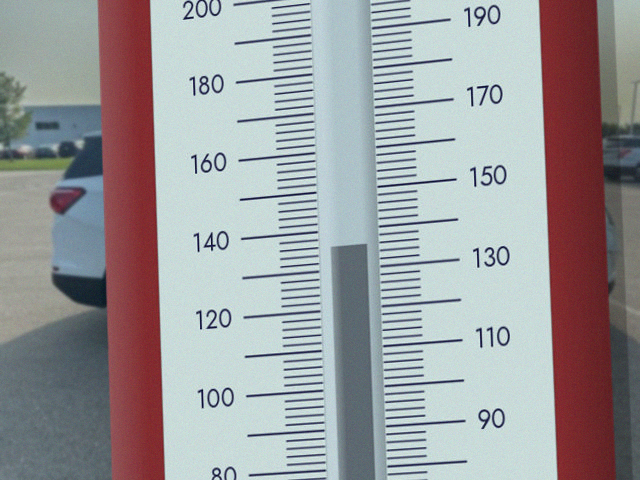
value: 136 (mmHg)
